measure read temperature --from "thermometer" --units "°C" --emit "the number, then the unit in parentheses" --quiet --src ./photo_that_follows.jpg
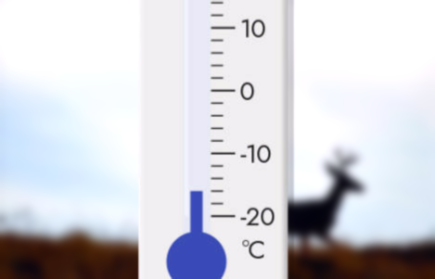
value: -16 (°C)
